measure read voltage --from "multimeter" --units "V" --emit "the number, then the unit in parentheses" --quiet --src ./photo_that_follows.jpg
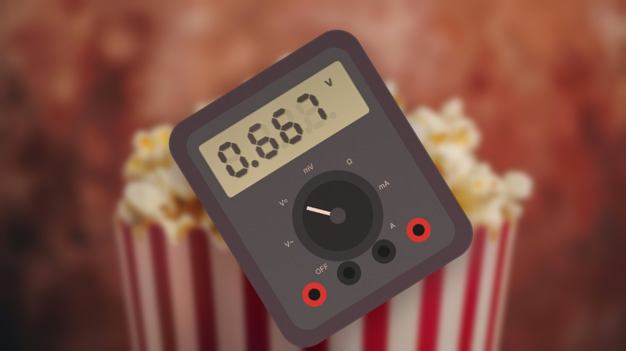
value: 0.667 (V)
